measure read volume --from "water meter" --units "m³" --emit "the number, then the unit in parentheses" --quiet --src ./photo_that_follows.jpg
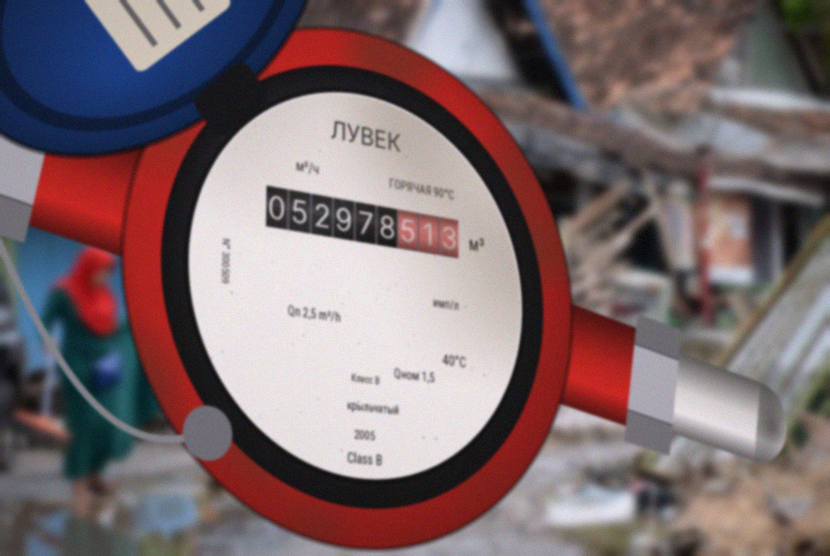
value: 52978.513 (m³)
